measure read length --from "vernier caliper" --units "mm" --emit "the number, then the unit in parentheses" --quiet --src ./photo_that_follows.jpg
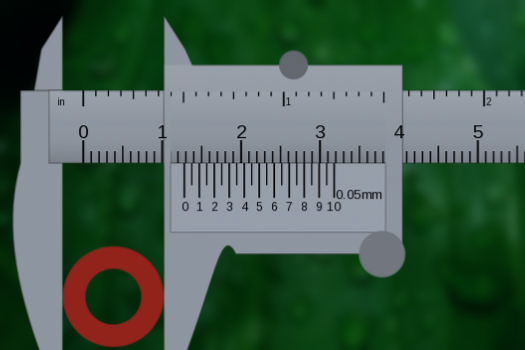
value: 12.8 (mm)
